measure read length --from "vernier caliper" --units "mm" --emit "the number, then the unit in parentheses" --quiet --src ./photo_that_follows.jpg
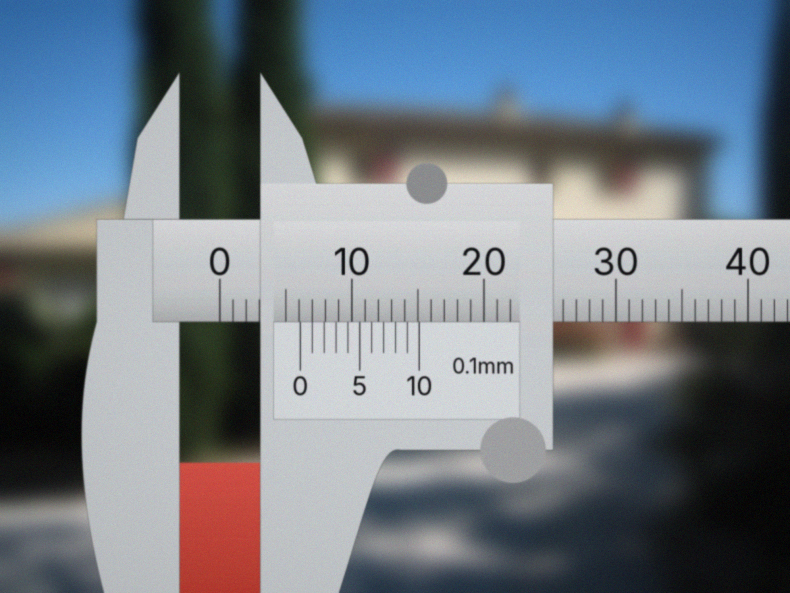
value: 6.1 (mm)
